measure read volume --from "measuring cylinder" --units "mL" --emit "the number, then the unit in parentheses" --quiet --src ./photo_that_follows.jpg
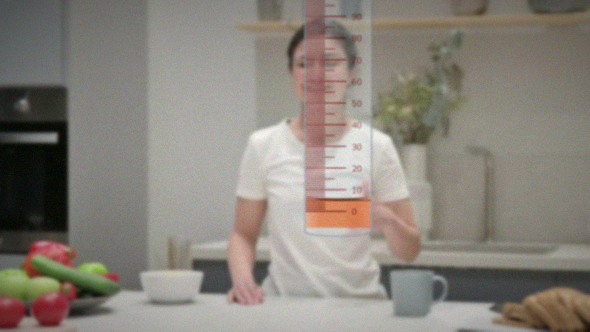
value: 5 (mL)
